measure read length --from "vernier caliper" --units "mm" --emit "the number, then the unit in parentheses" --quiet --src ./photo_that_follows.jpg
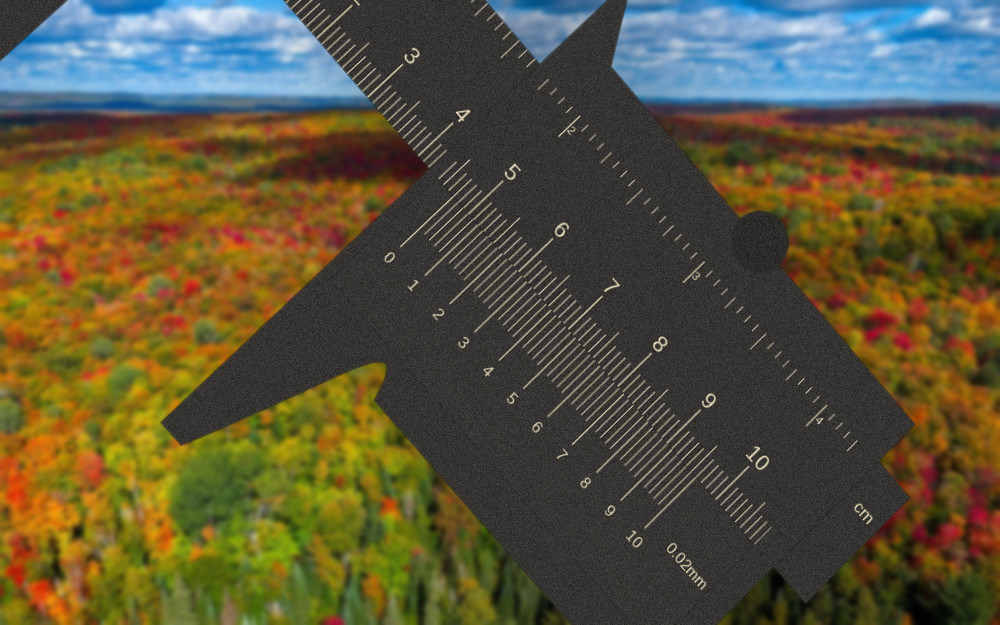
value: 47.0 (mm)
